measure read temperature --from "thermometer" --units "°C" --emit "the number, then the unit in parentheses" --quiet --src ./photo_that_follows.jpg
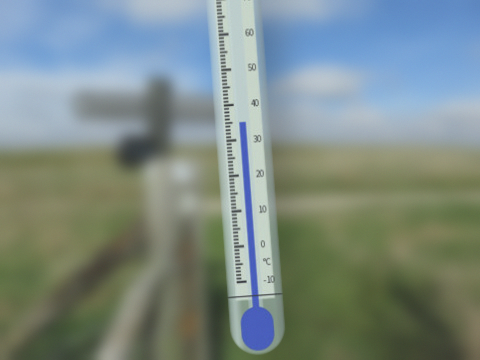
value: 35 (°C)
